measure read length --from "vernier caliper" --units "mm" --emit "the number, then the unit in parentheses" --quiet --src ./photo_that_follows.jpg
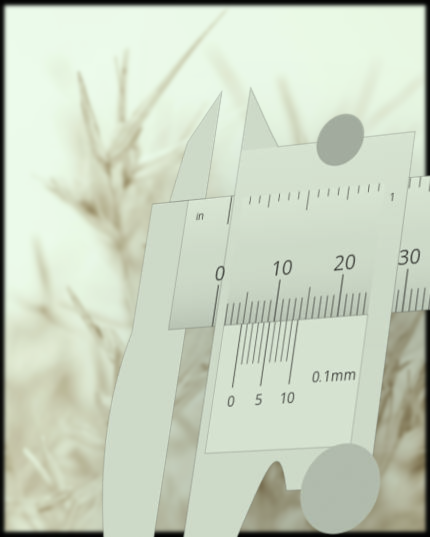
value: 4.8 (mm)
